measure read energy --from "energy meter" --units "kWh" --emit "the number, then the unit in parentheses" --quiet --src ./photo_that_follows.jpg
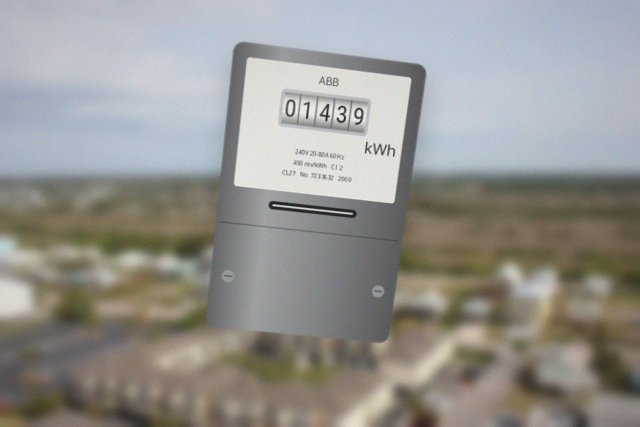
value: 1439 (kWh)
